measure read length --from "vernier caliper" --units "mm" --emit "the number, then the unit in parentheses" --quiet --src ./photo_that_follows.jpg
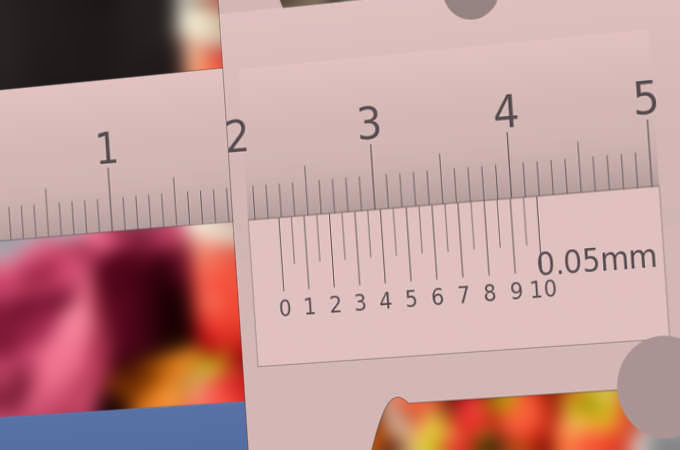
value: 22.8 (mm)
